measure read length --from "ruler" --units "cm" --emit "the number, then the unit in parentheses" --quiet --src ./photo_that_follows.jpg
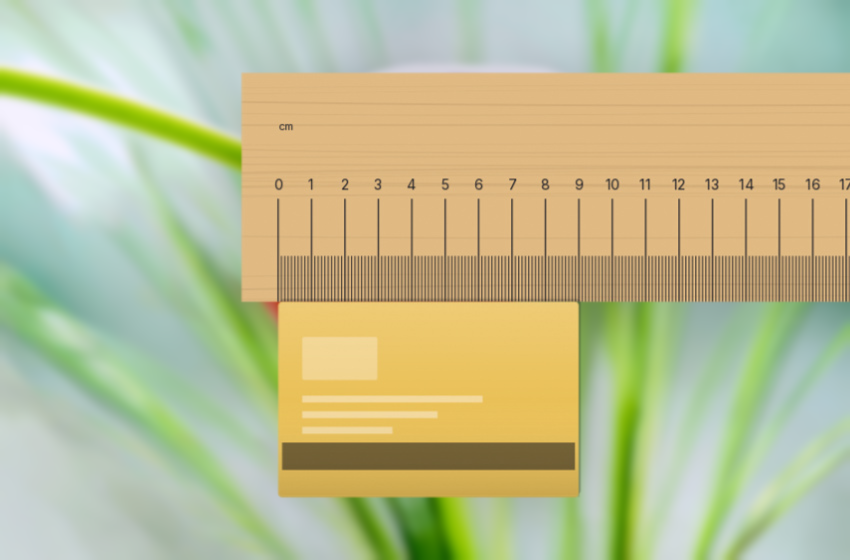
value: 9 (cm)
